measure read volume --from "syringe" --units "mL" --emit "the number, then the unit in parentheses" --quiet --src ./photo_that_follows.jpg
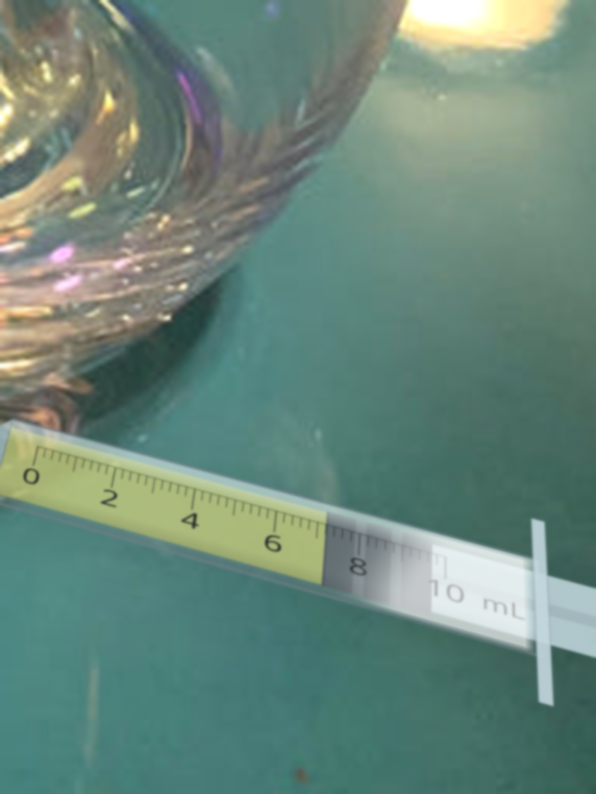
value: 7.2 (mL)
